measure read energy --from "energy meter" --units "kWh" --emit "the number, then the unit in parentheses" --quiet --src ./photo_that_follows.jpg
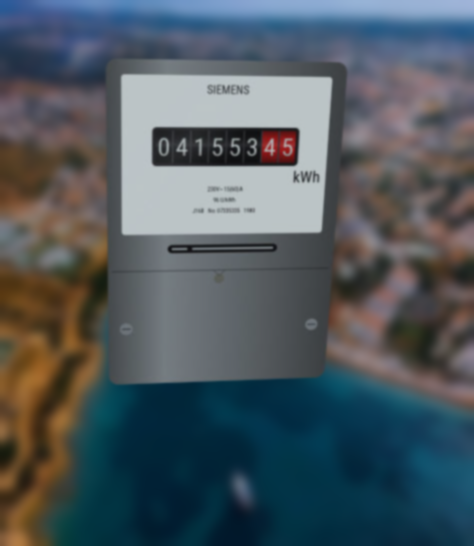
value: 41553.45 (kWh)
